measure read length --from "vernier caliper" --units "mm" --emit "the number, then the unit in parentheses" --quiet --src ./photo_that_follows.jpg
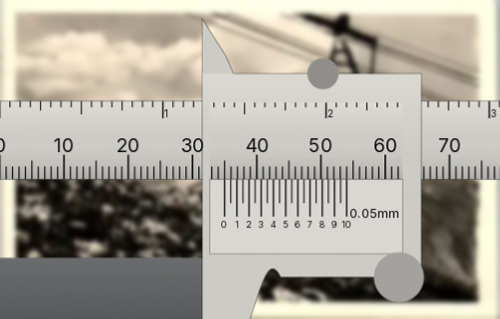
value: 35.0 (mm)
